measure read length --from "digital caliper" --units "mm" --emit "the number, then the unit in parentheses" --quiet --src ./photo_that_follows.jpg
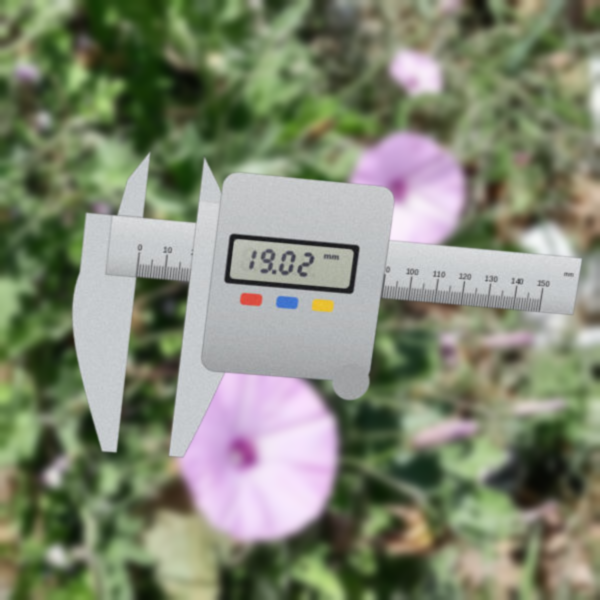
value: 19.02 (mm)
